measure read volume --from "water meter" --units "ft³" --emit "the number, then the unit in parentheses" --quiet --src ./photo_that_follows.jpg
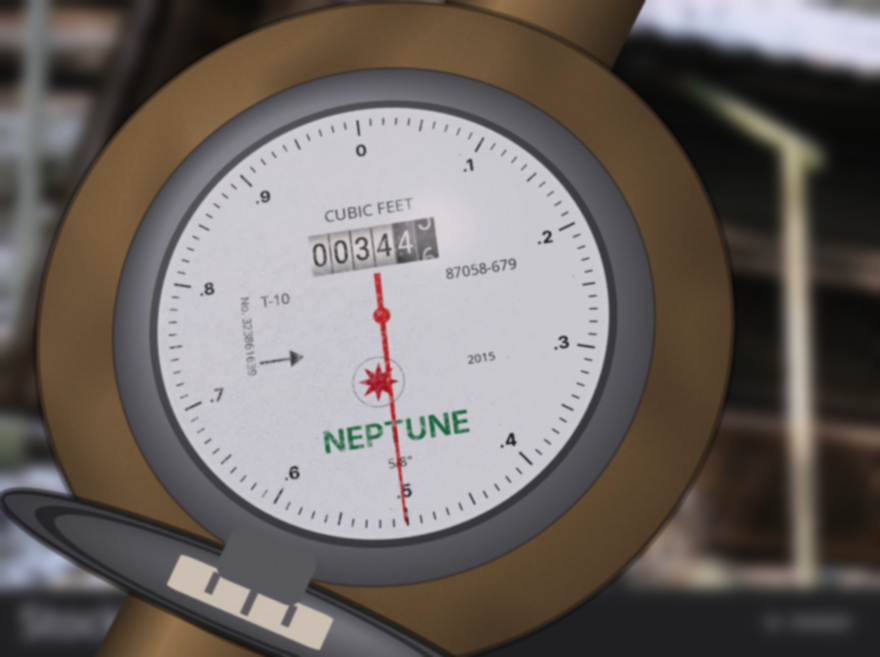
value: 3445.50 (ft³)
